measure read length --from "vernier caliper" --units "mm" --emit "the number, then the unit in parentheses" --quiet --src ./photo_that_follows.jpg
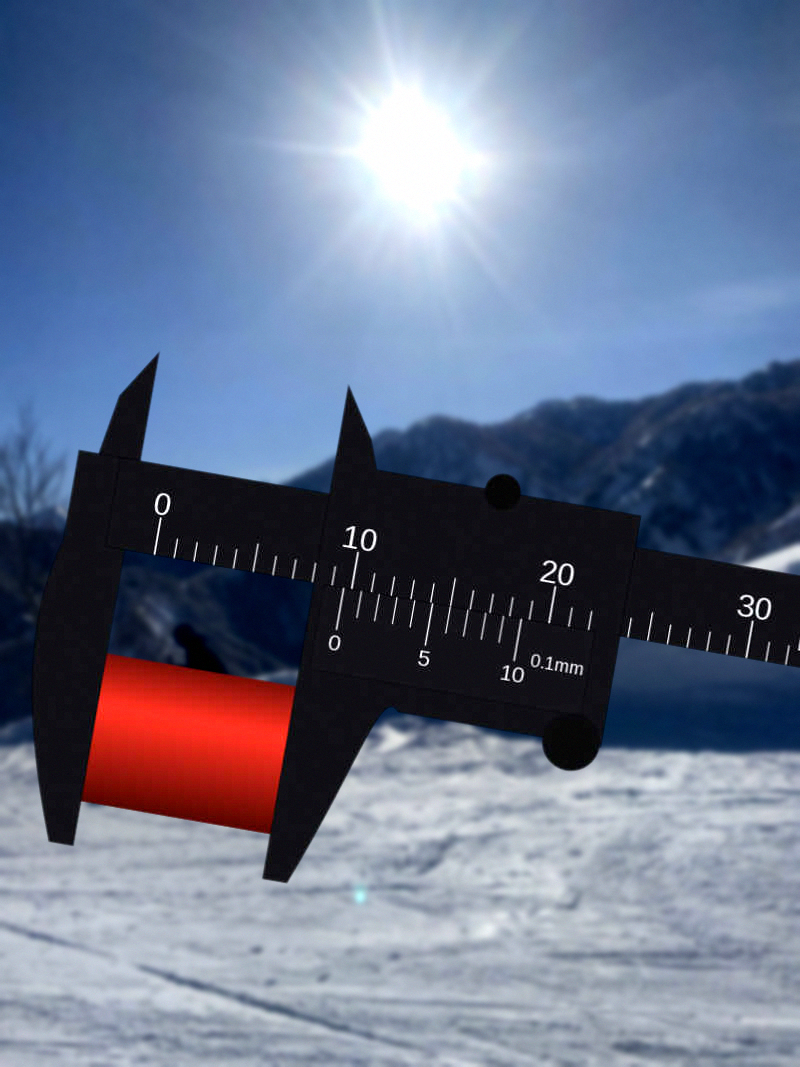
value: 9.6 (mm)
